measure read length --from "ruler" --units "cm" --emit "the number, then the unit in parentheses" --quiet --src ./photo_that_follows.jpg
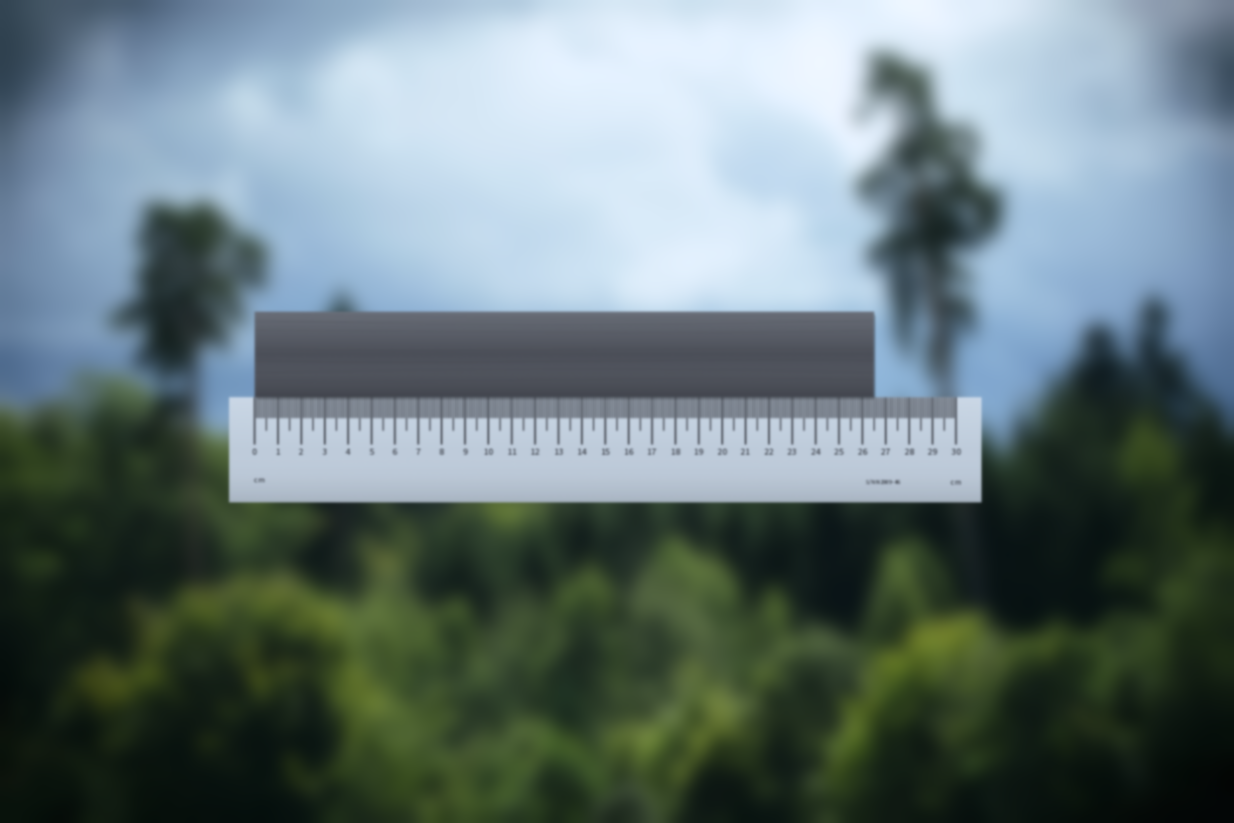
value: 26.5 (cm)
